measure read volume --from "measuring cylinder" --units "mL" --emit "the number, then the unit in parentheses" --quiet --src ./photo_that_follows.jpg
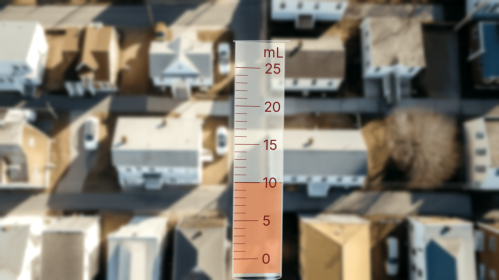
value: 10 (mL)
